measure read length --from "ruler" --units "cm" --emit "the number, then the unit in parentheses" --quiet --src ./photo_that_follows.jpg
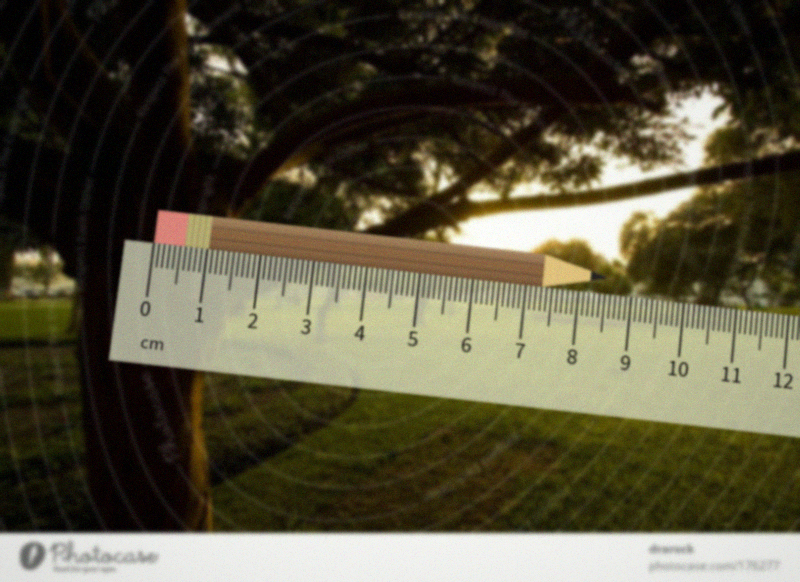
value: 8.5 (cm)
